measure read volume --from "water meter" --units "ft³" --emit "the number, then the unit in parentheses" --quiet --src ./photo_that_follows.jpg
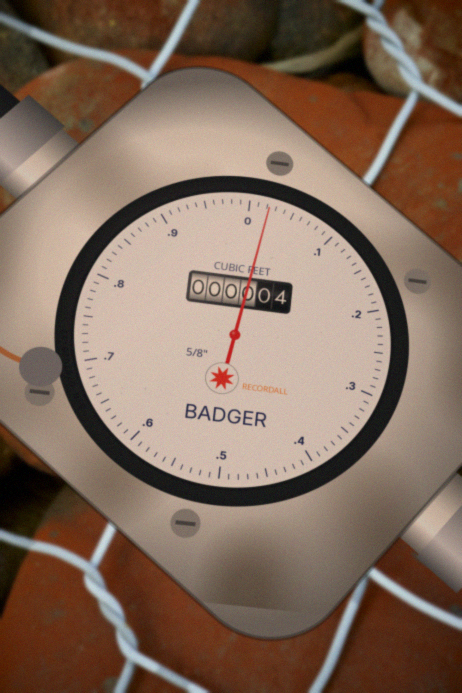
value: 4.02 (ft³)
